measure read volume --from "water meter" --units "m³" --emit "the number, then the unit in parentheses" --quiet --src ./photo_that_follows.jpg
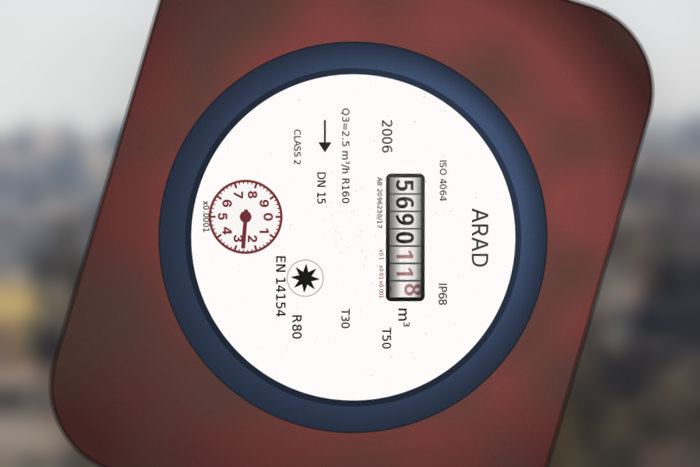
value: 5690.1182 (m³)
